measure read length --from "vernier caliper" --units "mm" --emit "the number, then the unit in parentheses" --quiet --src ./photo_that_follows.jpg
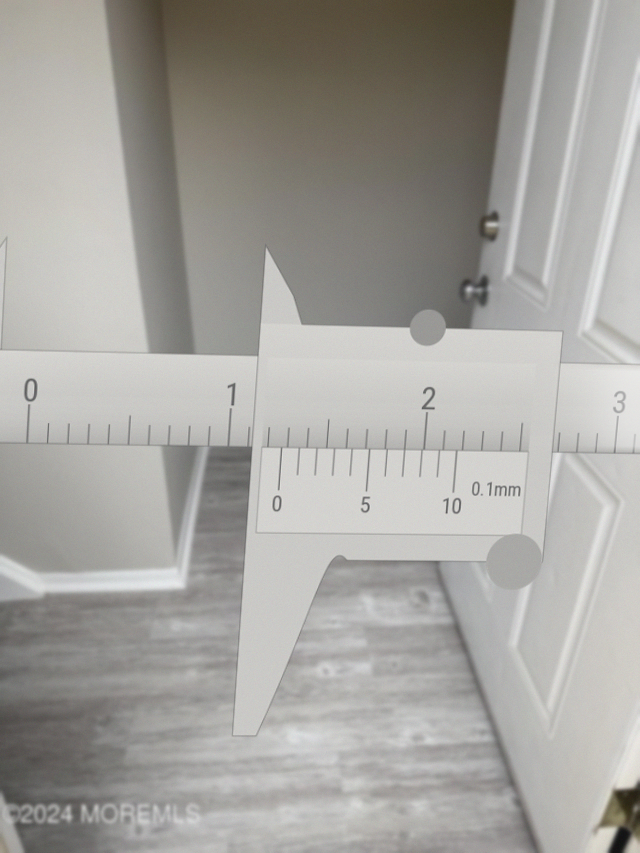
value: 12.7 (mm)
